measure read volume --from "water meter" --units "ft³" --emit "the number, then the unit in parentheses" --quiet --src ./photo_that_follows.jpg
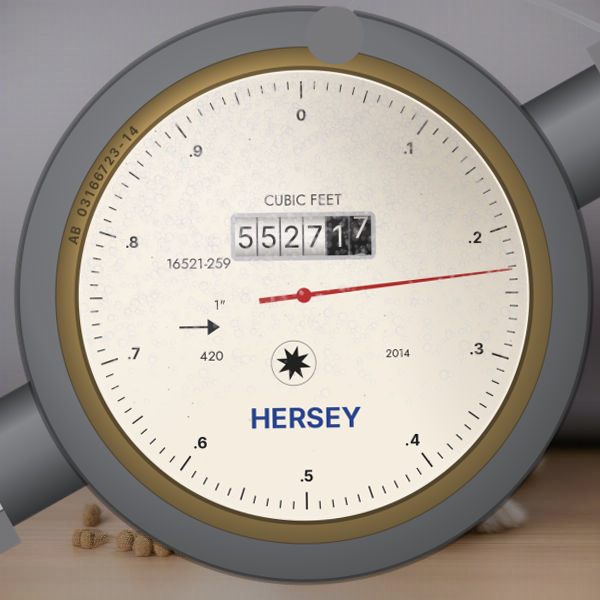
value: 552717.23 (ft³)
